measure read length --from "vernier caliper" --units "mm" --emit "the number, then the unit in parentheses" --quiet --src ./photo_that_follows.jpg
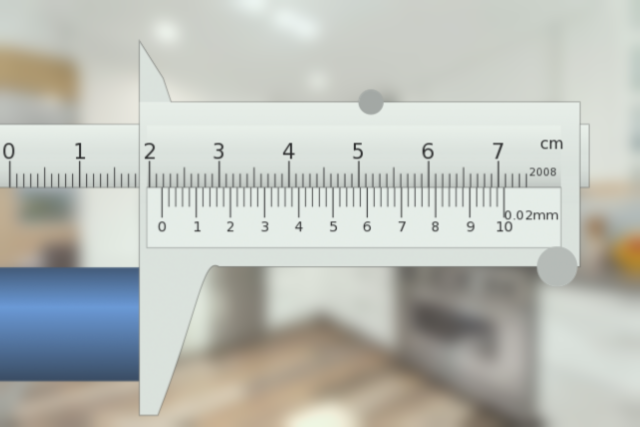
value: 21.8 (mm)
